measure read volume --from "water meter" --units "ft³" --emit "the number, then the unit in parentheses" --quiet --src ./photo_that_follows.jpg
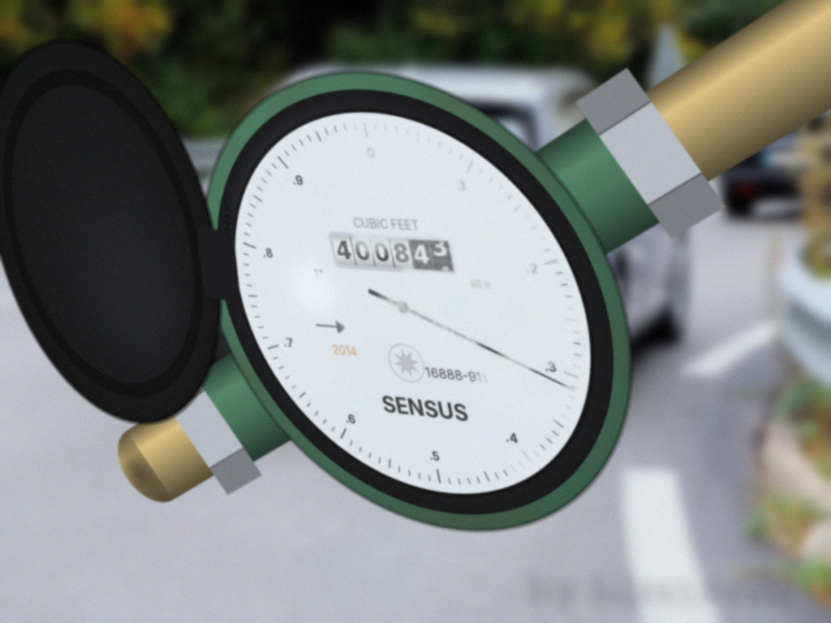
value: 400843.31 (ft³)
